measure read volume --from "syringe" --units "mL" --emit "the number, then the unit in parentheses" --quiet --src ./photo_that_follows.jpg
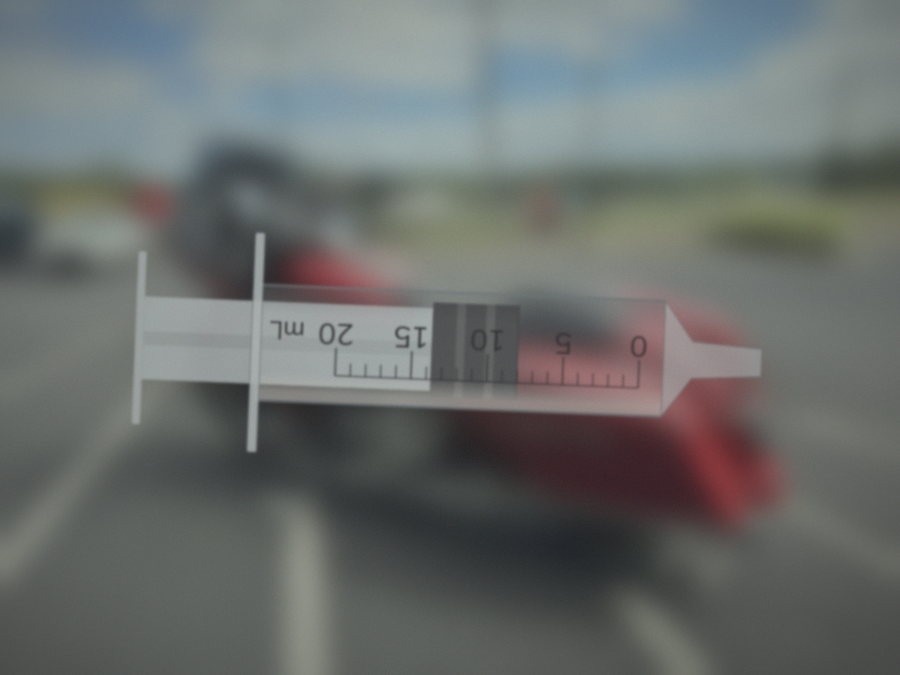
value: 8 (mL)
